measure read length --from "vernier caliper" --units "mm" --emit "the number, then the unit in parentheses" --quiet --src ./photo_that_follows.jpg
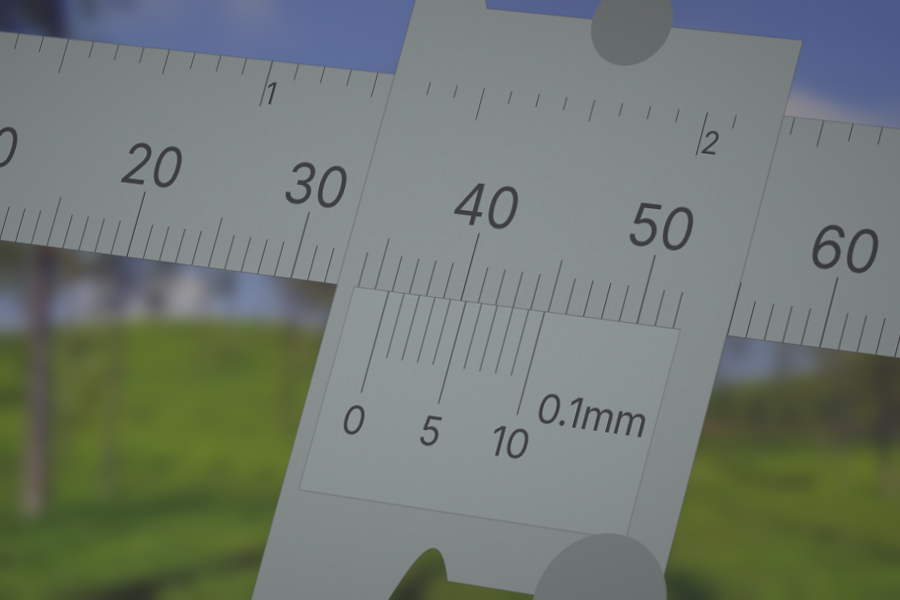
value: 35.8 (mm)
